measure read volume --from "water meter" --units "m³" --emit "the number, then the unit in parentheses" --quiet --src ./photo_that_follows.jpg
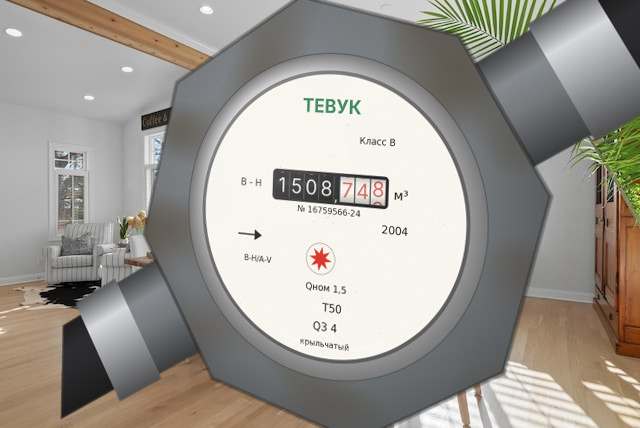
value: 1508.748 (m³)
